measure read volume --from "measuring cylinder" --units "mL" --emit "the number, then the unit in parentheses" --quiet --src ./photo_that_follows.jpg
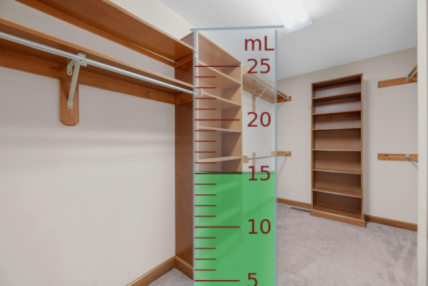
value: 15 (mL)
